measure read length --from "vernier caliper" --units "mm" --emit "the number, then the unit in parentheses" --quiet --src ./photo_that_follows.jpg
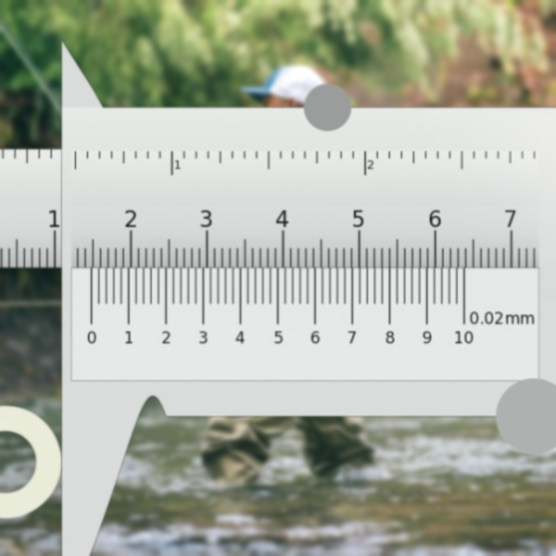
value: 14.8 (mm)
